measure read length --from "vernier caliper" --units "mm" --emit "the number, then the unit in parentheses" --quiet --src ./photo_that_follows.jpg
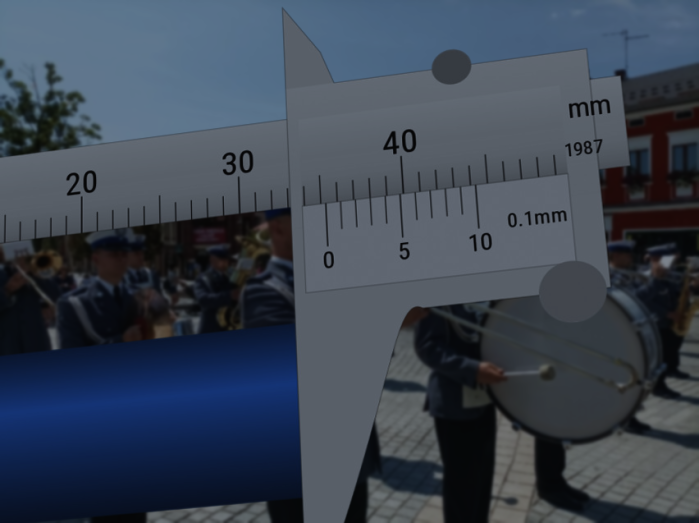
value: 35.3 (mm)
